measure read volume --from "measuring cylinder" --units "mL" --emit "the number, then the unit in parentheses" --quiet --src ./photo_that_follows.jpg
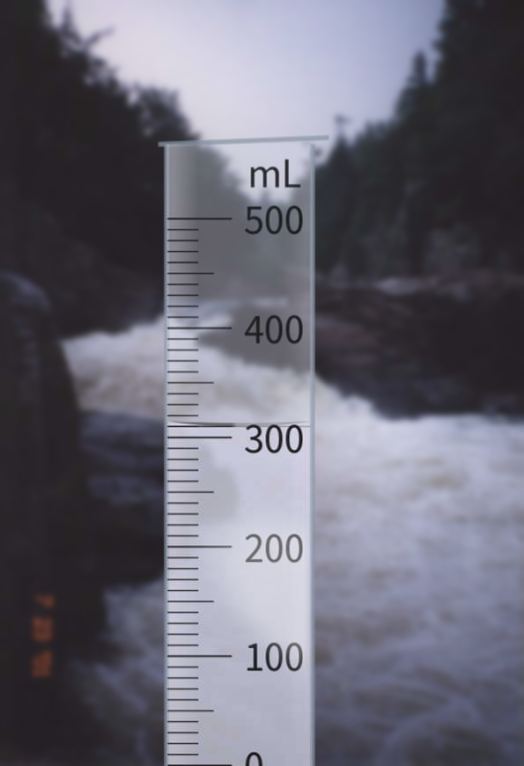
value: 310 (mL)
